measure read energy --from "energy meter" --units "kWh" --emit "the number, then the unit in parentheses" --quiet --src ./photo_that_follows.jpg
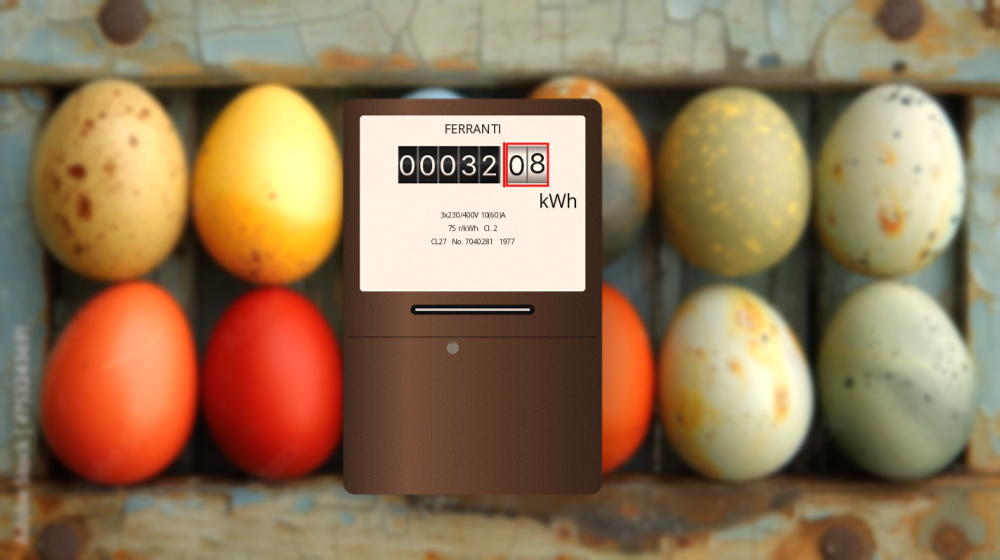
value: 32.08 (kWh)
